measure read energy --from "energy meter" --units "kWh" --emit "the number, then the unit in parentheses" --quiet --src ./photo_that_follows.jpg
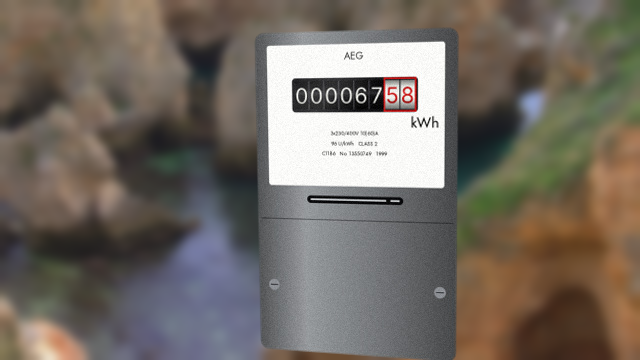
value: 67.58 (kWh)
